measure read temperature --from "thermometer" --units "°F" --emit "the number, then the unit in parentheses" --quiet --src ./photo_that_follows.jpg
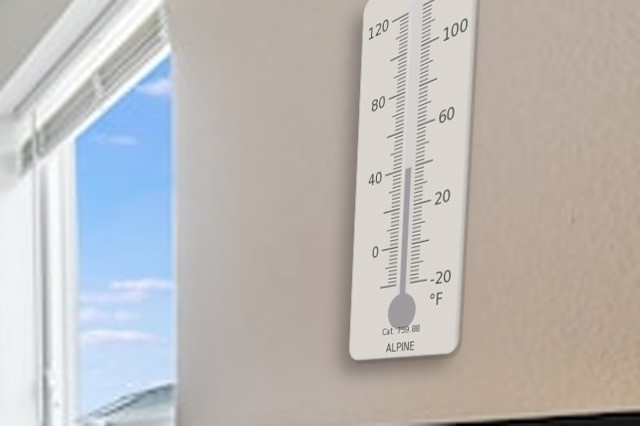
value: 40 (°F)
